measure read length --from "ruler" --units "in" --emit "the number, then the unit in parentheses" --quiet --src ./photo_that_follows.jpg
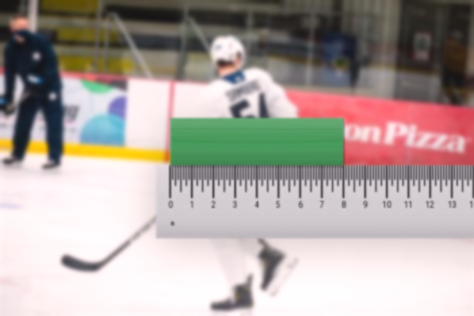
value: 8 (in)
